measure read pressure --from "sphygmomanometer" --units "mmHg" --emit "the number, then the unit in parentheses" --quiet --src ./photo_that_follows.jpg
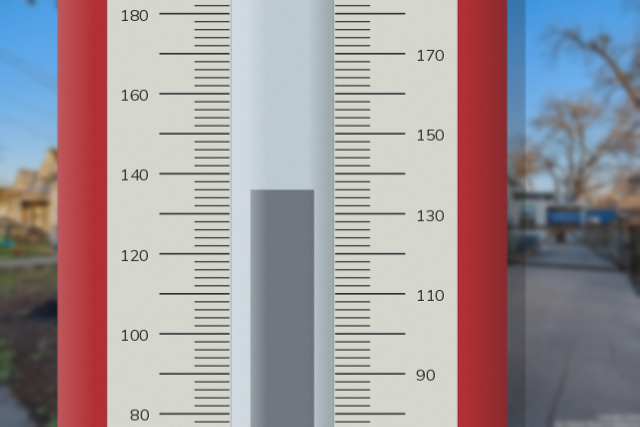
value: 136 (mmHg)
